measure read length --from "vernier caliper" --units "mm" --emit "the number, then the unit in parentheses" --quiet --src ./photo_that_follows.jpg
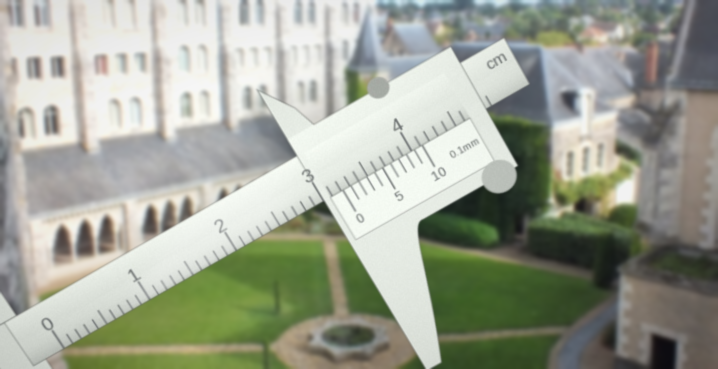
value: 32.2 (mm)
